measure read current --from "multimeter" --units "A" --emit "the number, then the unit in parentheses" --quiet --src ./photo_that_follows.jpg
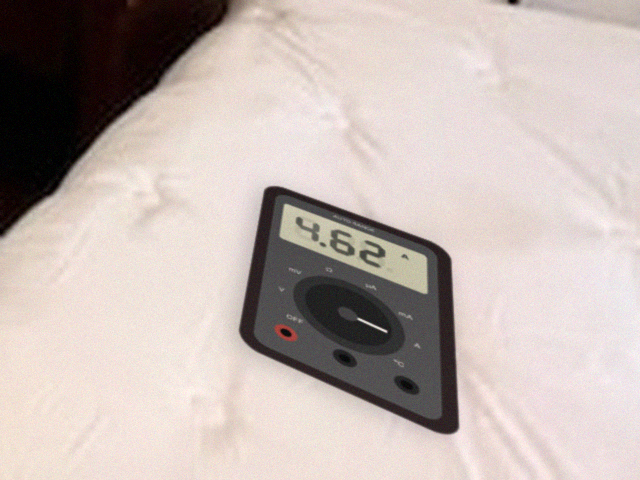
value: 4.62 (A)
